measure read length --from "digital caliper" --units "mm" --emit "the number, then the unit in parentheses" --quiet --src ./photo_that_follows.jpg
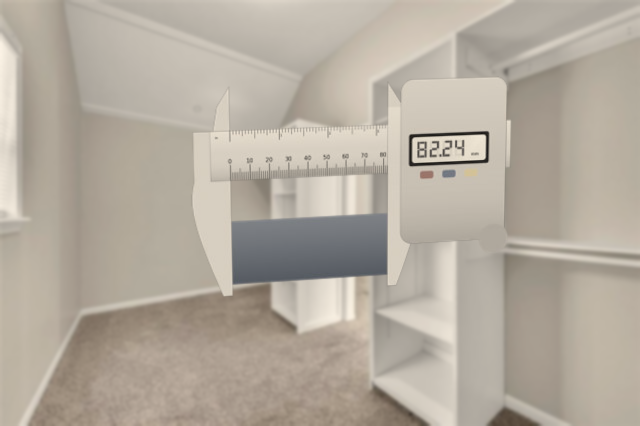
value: 82.24 (mm)
